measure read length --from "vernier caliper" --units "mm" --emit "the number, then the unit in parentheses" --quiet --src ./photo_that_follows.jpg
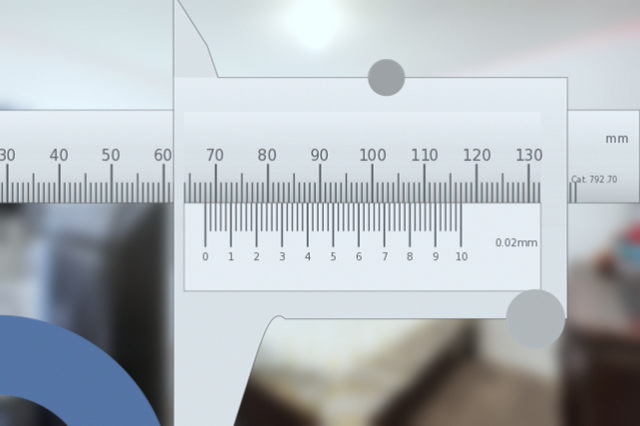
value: 68.0 (mm)
